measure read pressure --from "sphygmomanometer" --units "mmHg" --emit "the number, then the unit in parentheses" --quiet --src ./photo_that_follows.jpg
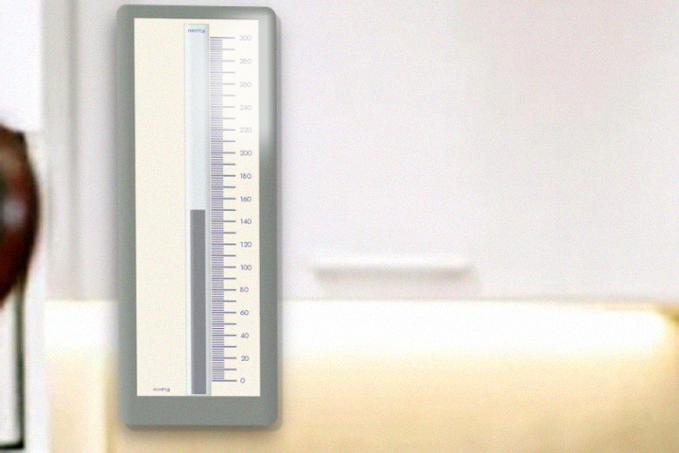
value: 150 (mmHg)
